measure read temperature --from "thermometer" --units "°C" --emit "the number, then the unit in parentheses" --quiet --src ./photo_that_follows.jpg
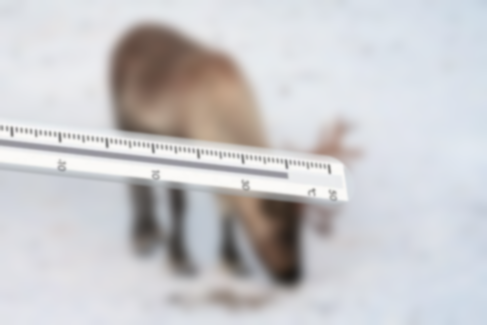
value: 40 (°C)
